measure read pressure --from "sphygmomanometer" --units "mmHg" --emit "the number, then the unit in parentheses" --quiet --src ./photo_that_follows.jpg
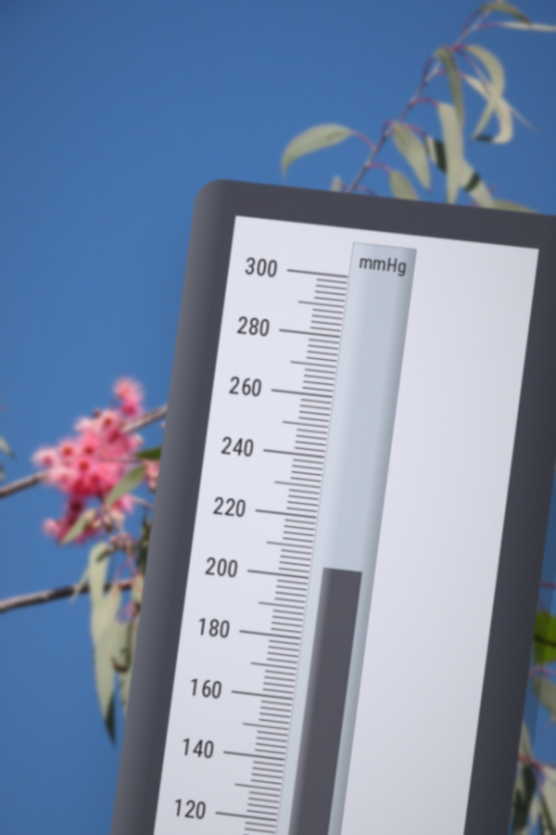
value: 204 (mmHg)
